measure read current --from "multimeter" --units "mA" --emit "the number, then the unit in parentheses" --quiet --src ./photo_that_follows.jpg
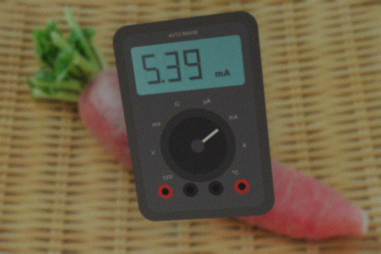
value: 5.39 (mA)
